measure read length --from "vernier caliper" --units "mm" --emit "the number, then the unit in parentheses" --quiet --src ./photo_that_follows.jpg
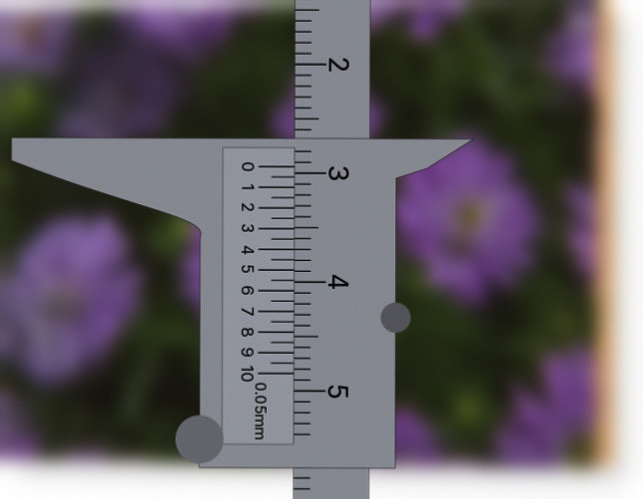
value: 29.4 (mm)
